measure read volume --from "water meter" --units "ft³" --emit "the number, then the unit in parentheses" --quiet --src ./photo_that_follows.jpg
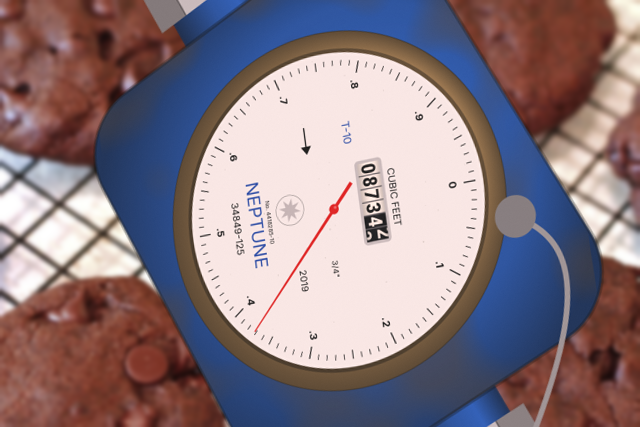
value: 87342.37 (ft³)
